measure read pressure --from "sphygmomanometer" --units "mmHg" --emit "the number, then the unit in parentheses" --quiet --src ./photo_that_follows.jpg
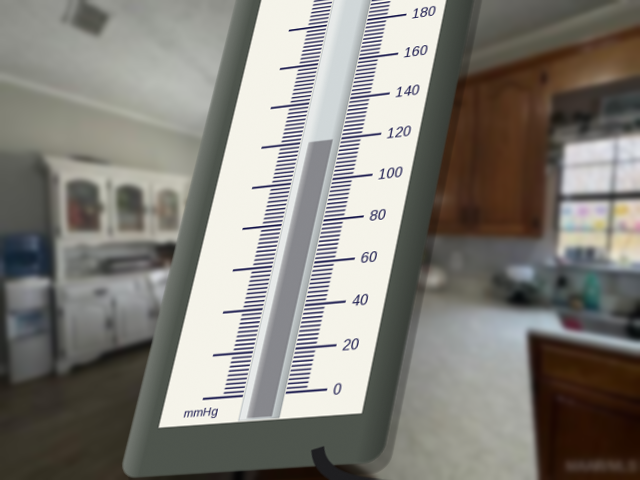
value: 120 (mmHg)
